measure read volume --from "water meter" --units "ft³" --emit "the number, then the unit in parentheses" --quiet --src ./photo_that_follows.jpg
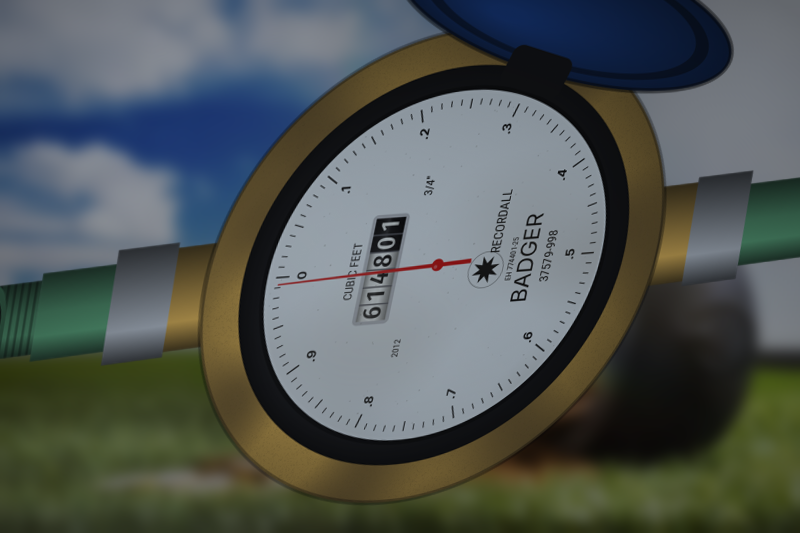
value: 614800.99 (ft³)
